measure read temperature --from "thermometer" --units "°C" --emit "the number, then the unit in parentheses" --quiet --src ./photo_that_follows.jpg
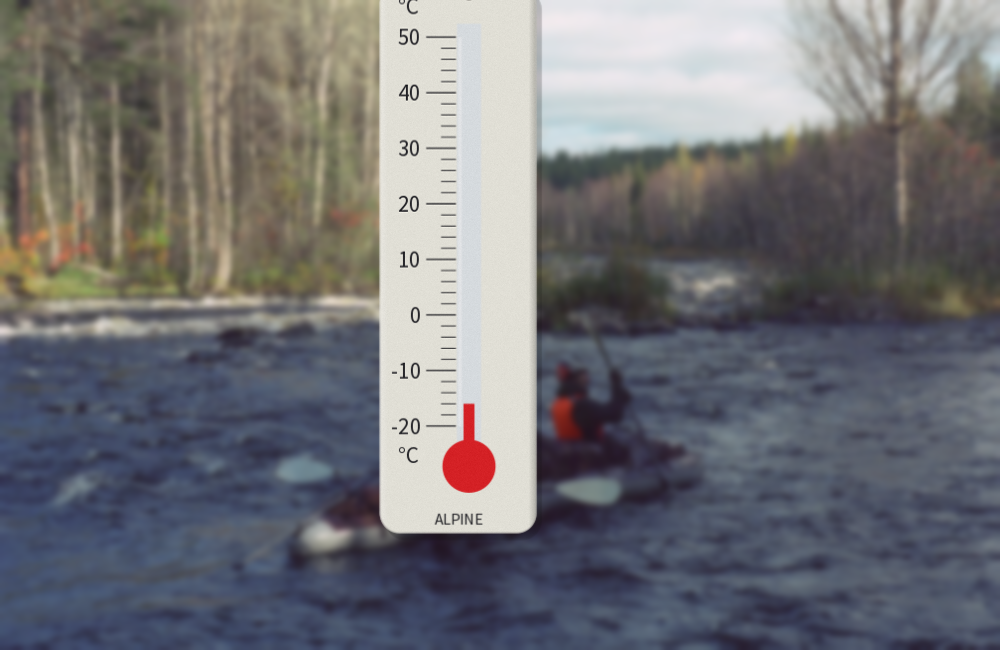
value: -16 (°C)
